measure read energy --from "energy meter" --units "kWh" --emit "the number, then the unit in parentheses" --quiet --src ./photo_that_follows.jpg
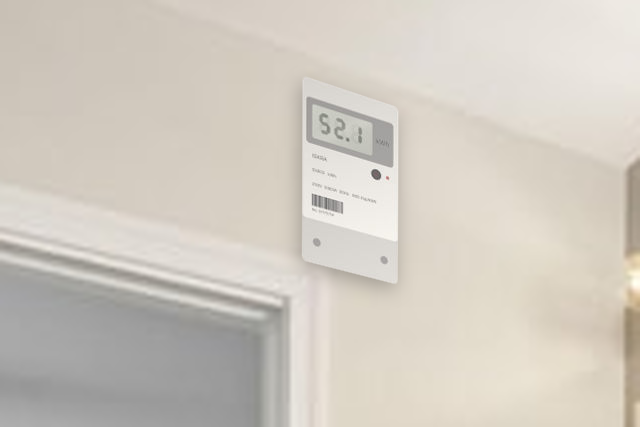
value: 52.1 (kWh)
